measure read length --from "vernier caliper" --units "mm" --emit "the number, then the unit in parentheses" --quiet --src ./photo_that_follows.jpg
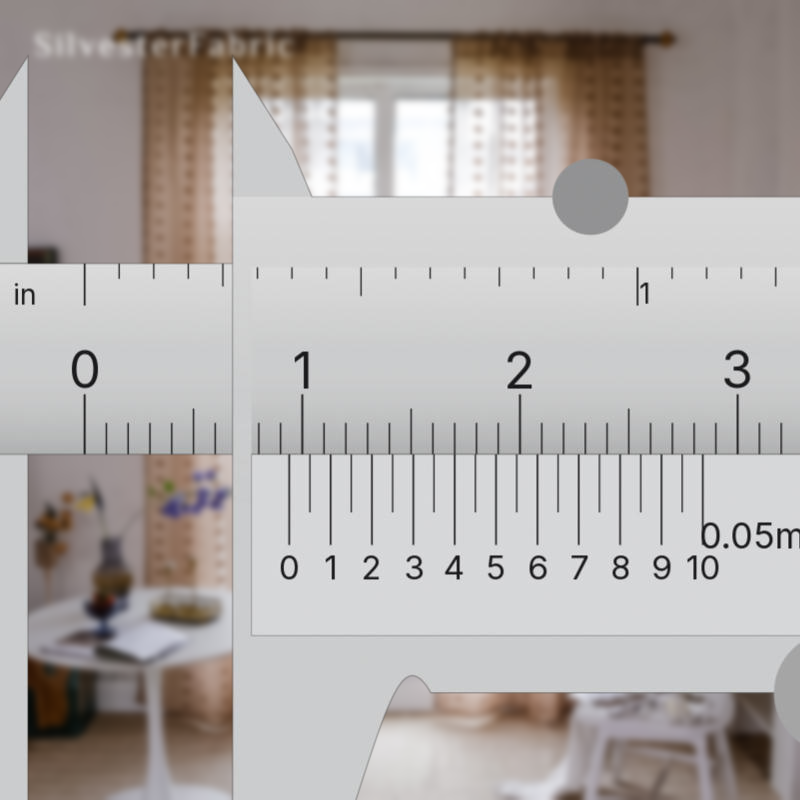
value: 9.4 (mm)
